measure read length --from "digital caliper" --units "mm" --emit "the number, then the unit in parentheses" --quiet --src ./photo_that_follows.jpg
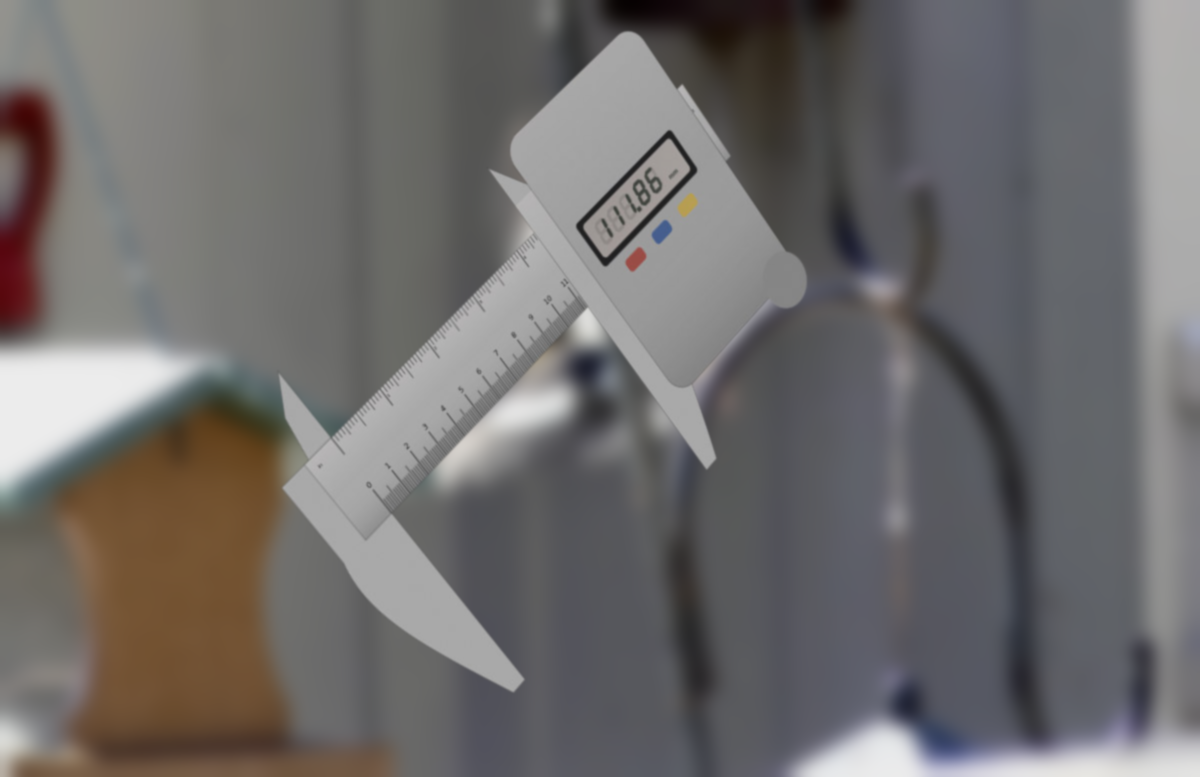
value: 111.86 (mm)
